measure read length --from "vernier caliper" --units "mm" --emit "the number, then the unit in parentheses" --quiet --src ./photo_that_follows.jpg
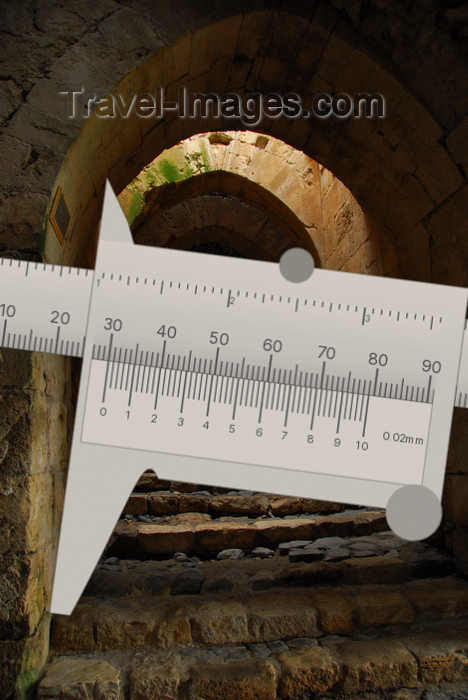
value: 30.0 (mm)
